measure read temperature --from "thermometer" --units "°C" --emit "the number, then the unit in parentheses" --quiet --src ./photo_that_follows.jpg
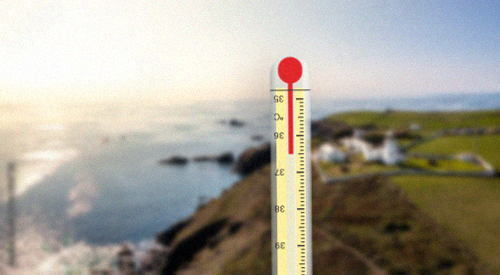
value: 36.5 (°C)
